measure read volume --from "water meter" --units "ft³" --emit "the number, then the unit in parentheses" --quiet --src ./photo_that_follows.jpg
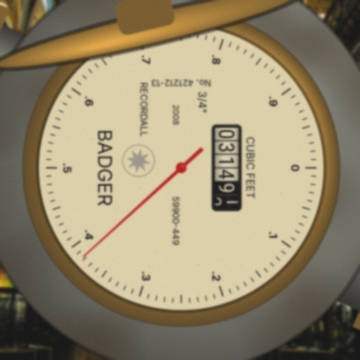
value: 31491.38 (ft³)
